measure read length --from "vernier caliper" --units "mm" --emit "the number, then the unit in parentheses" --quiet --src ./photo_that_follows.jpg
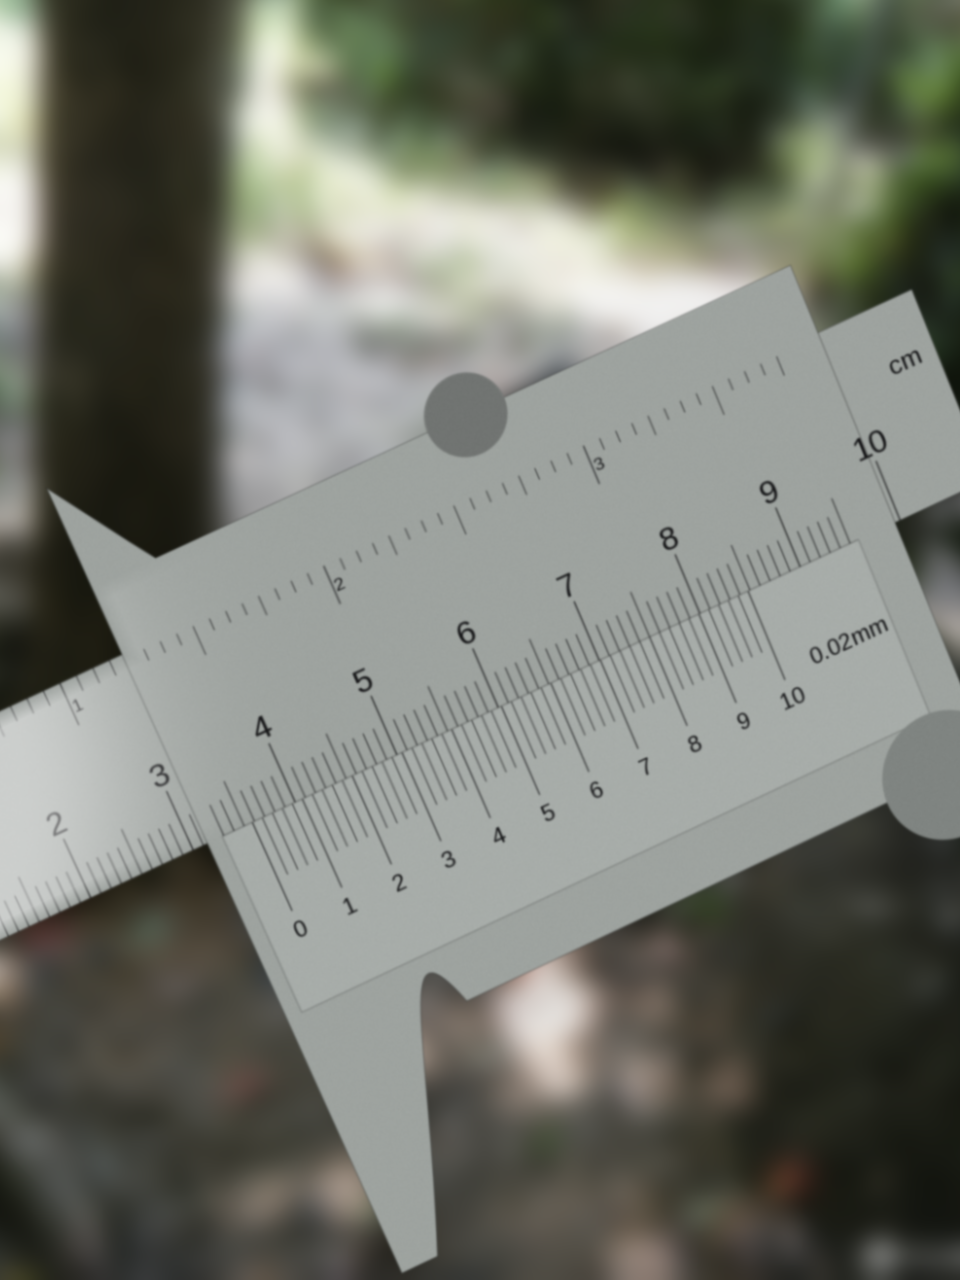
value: 35.8 (mm)
